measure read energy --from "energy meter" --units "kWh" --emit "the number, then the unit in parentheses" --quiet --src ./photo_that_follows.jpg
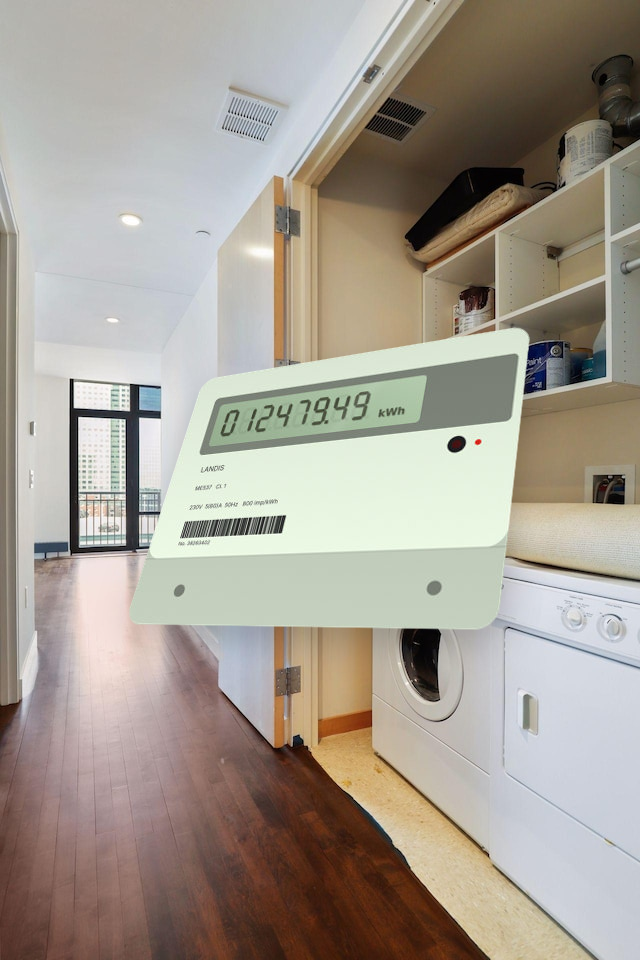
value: 12479.49 (kWh)
